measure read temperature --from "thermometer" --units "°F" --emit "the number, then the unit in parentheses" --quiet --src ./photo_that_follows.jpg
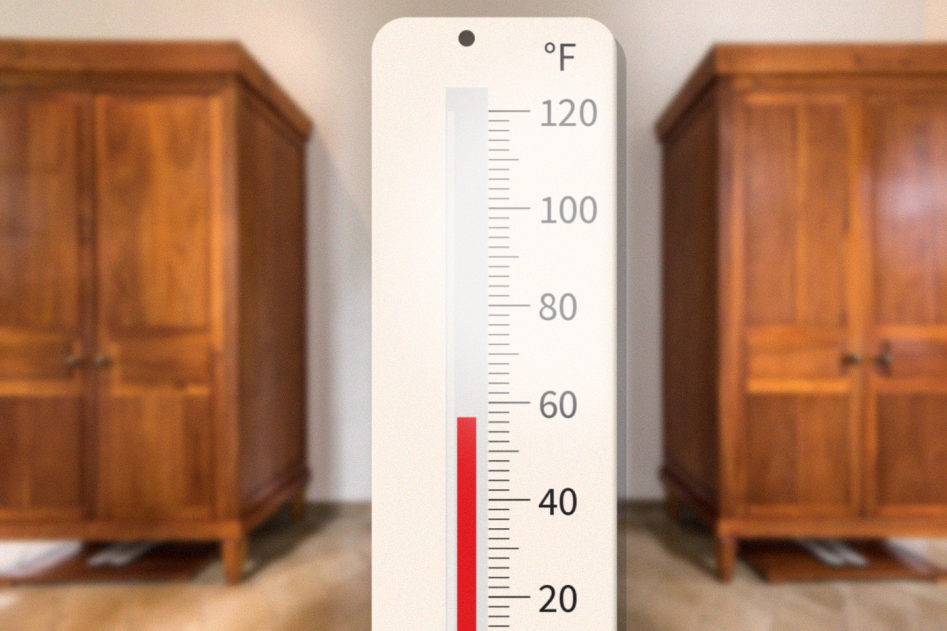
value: 57 (°F)
